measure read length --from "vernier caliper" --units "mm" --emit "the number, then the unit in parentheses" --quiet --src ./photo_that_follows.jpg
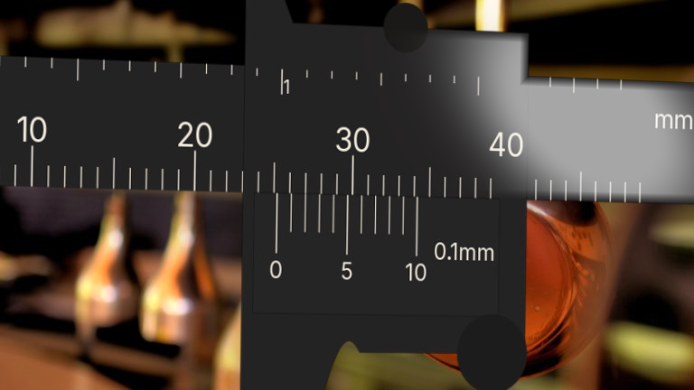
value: 25.2 (mm)
